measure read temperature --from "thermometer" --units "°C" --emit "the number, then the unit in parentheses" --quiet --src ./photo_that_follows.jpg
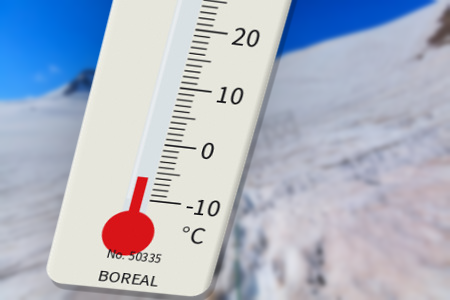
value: -6 (°C)
